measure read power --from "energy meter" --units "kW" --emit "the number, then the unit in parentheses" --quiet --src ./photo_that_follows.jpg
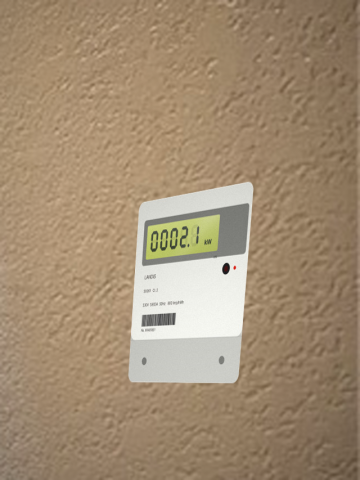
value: 2.1 (kW)
